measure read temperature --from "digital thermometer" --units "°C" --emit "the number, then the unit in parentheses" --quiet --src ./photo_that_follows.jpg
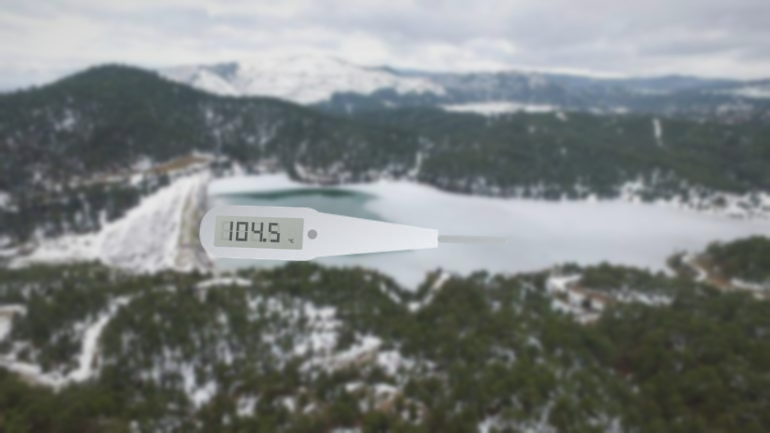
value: 104.5 (°C)
